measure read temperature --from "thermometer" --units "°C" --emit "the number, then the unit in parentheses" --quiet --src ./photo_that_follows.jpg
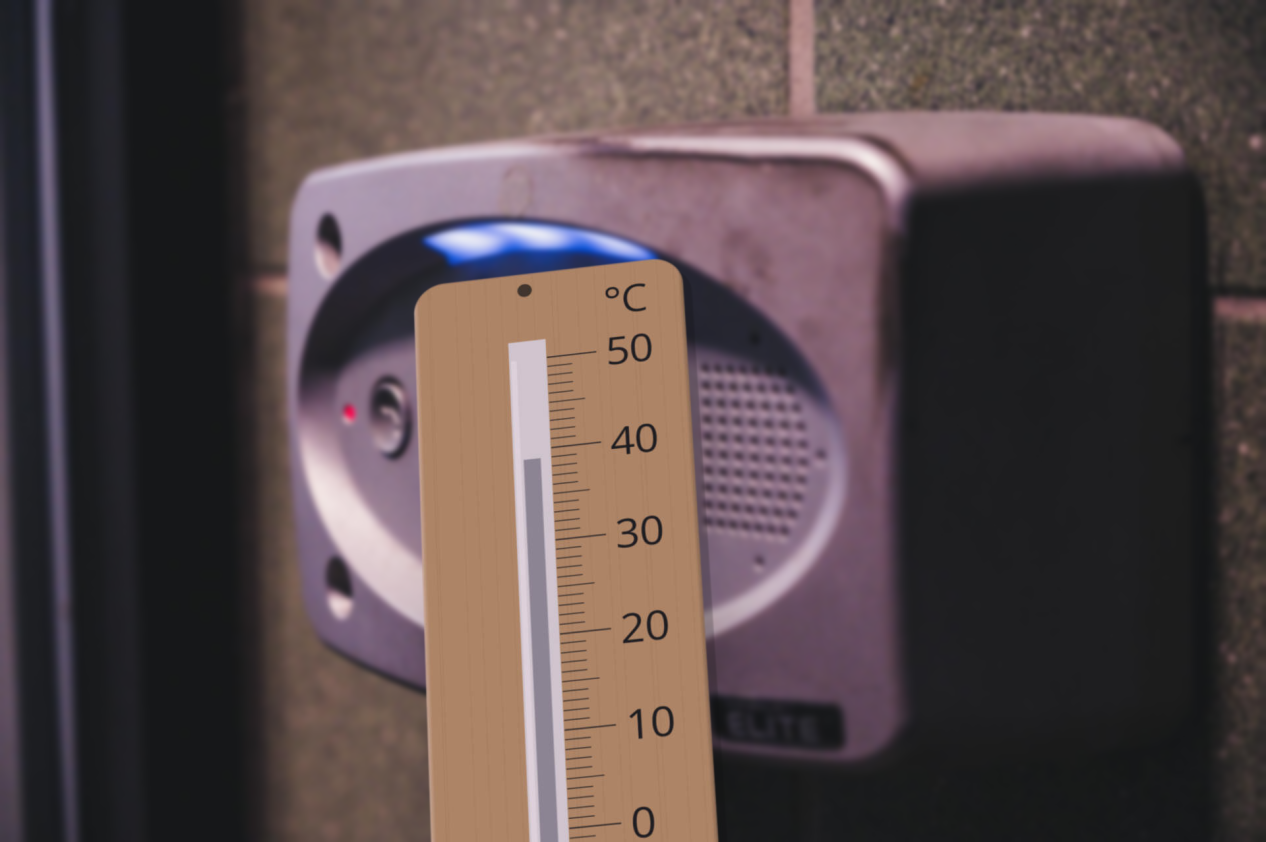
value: 39 (°C)
